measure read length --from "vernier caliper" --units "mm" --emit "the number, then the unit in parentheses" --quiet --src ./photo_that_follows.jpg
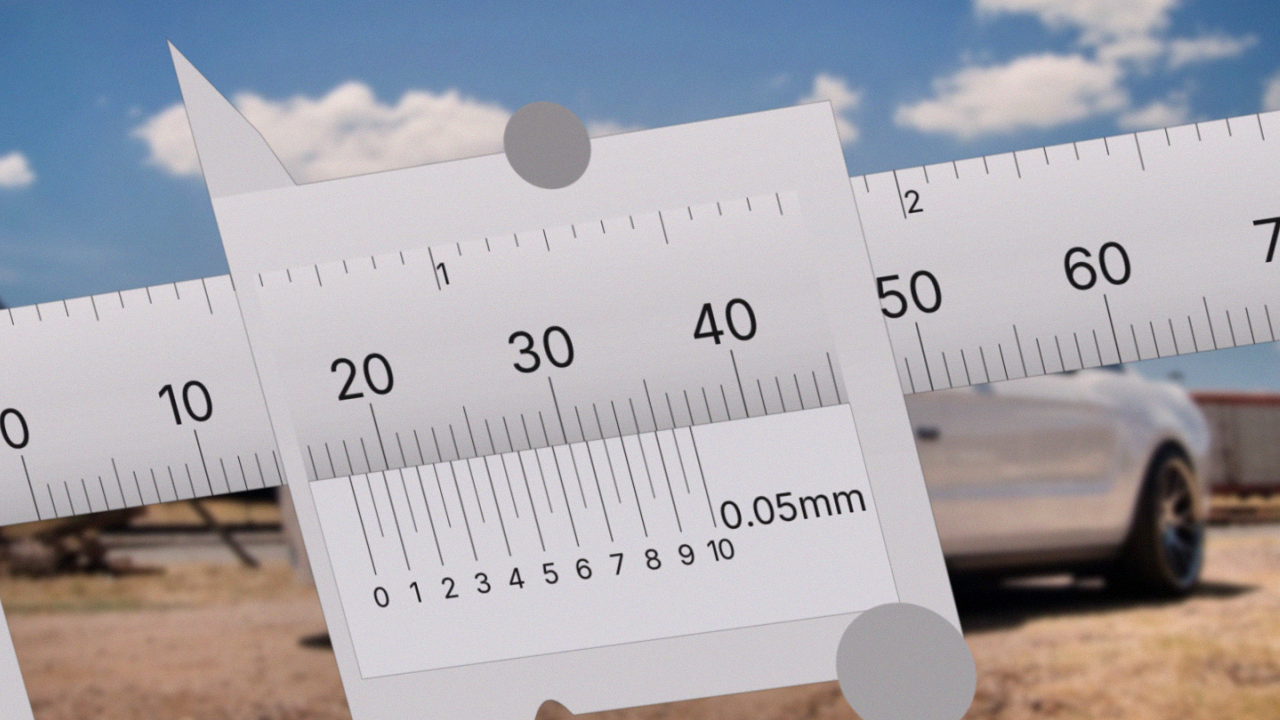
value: 17.8 (mm)
